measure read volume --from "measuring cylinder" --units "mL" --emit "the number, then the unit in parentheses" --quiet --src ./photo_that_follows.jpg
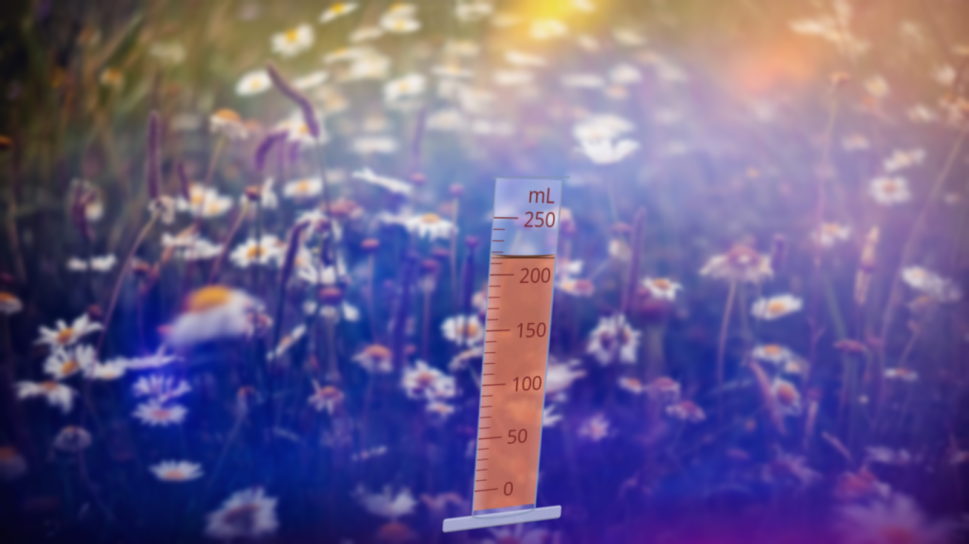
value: 215 (mL)
